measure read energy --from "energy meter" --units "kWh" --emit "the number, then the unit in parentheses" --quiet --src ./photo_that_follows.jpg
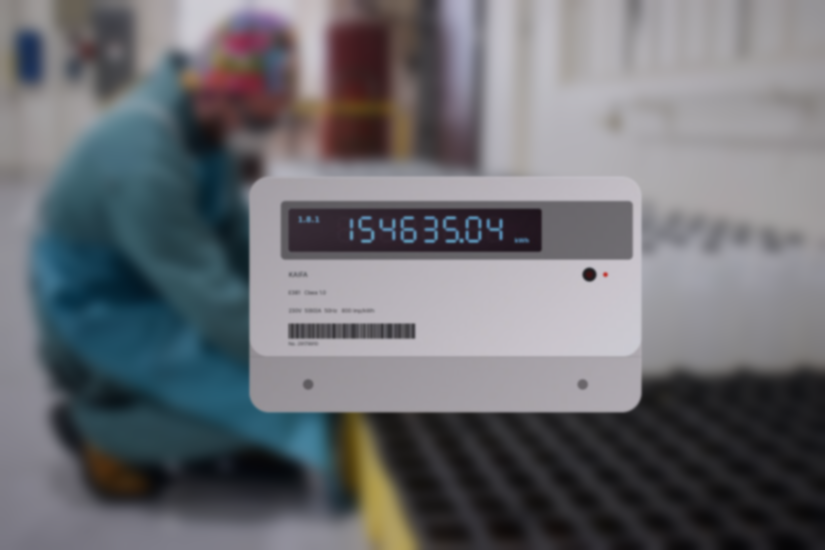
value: 154635.04 (kWh)
